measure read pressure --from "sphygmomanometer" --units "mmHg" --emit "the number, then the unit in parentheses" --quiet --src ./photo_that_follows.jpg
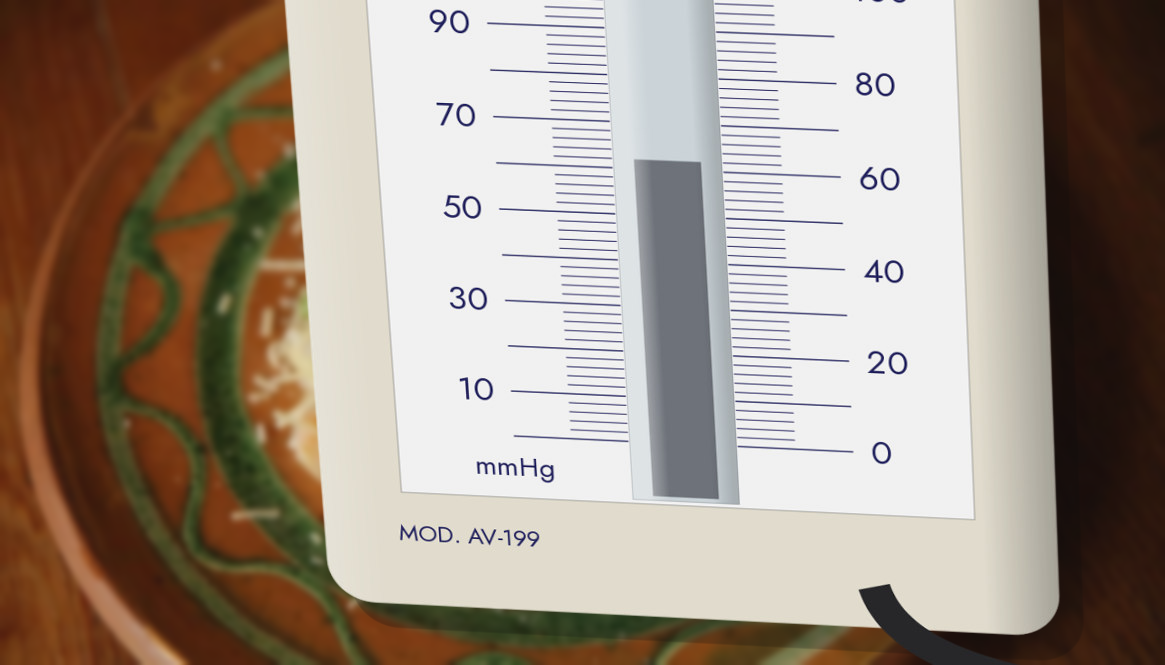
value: 62 (mmHg)
